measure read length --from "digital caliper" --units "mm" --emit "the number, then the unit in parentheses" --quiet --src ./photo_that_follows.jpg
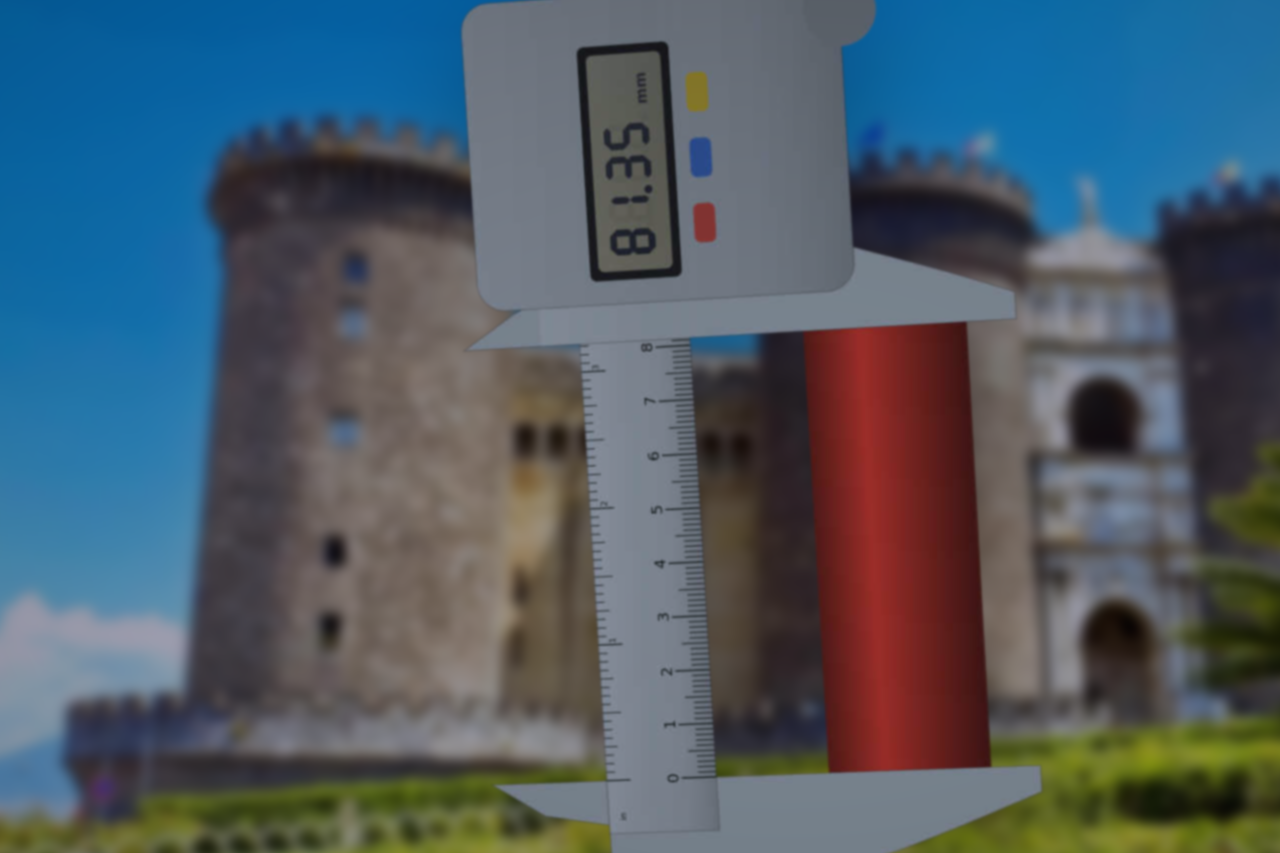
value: 81.35 (mm)
